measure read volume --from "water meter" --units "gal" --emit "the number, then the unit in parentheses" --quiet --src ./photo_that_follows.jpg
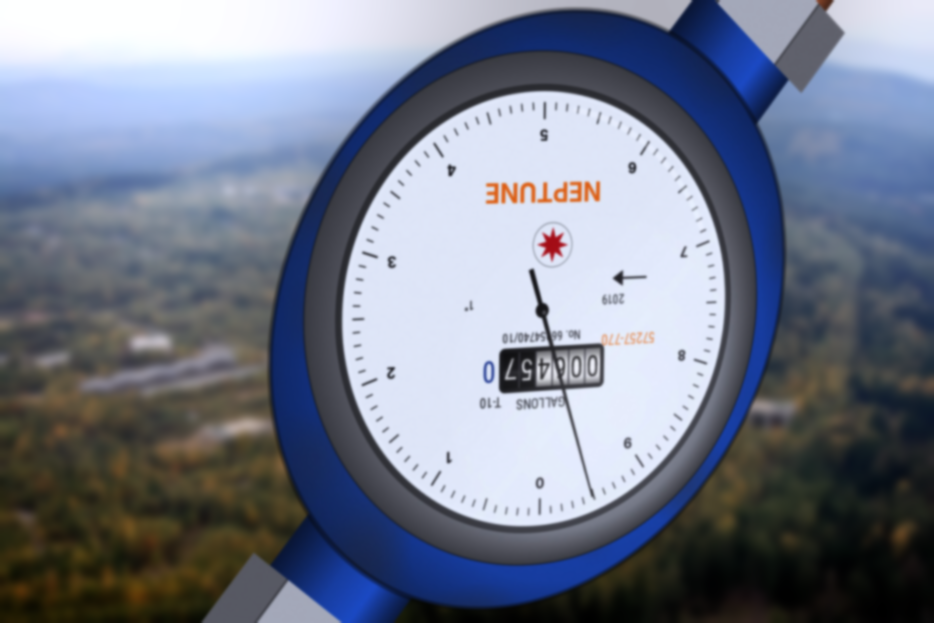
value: 64569.5 (gal)
